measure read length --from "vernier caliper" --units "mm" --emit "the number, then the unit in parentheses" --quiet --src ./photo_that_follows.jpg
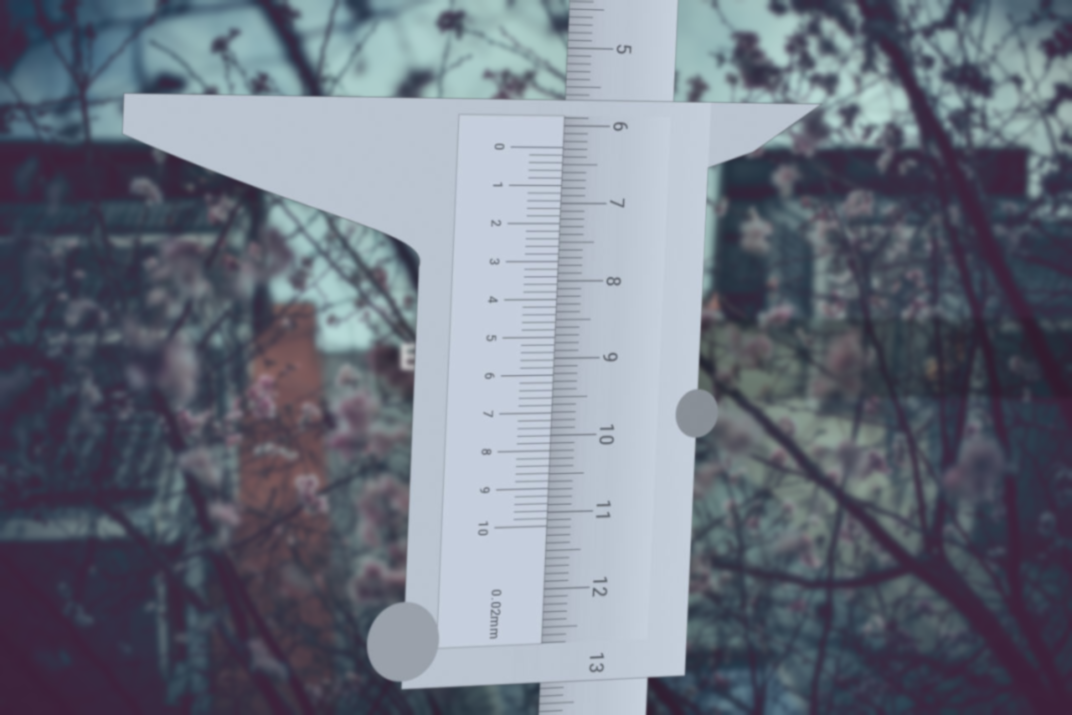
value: 62.8 (mm)
